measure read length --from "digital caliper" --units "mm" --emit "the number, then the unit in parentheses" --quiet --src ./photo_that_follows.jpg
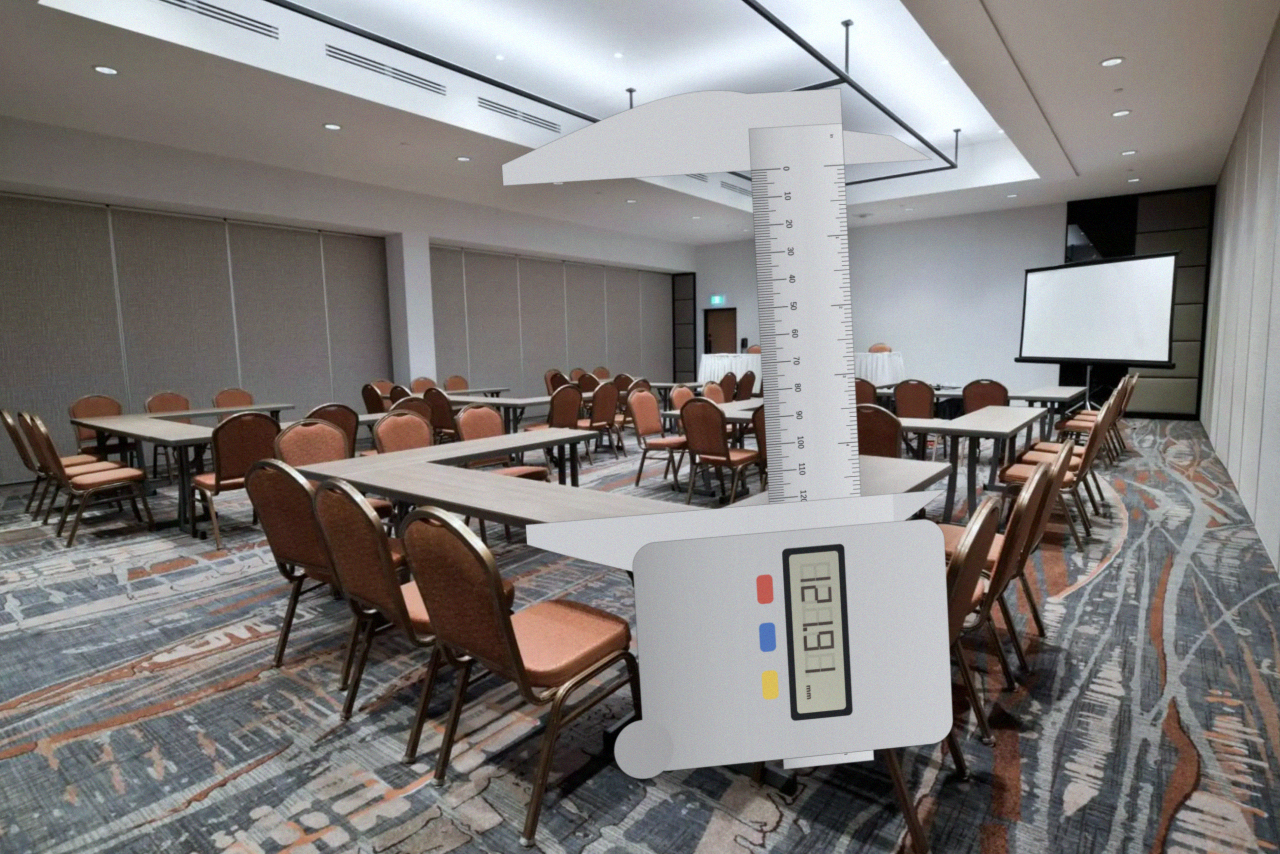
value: 121.91 (mm)
